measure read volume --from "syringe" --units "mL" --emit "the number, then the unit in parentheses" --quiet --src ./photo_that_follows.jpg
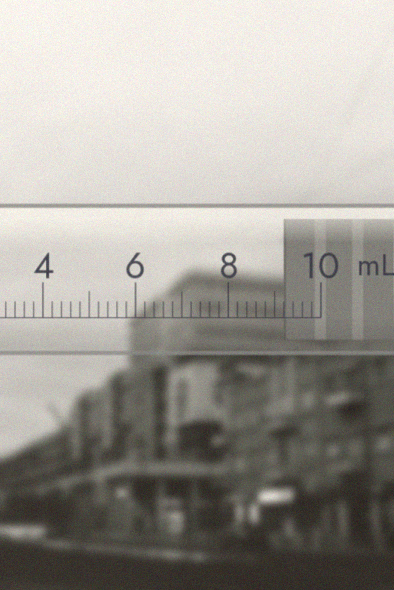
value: 9.2 (mL)
